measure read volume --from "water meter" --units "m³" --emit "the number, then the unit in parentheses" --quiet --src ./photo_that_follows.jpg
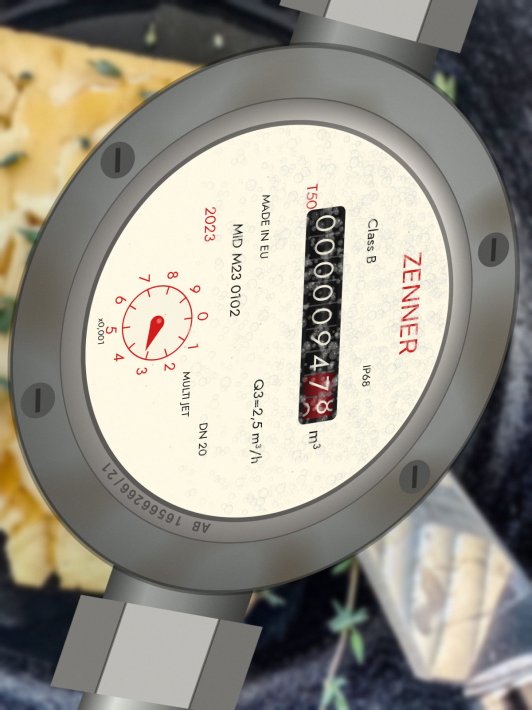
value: 94.783 (m³)
